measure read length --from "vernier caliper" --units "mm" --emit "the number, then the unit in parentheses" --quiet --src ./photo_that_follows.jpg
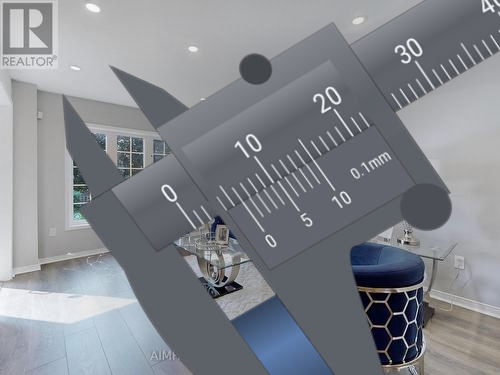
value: 6.0 (mm)
